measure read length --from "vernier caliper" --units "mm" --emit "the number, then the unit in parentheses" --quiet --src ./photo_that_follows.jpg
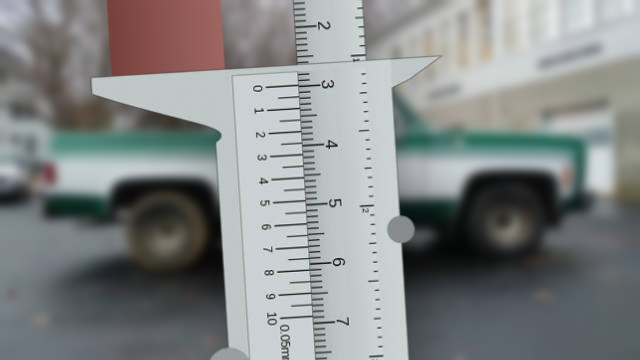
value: 29.8 (mm)
